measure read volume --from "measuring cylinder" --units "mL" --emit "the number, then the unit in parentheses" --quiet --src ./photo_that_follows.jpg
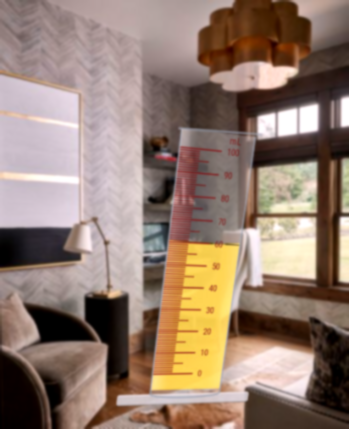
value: 60 (mL)
